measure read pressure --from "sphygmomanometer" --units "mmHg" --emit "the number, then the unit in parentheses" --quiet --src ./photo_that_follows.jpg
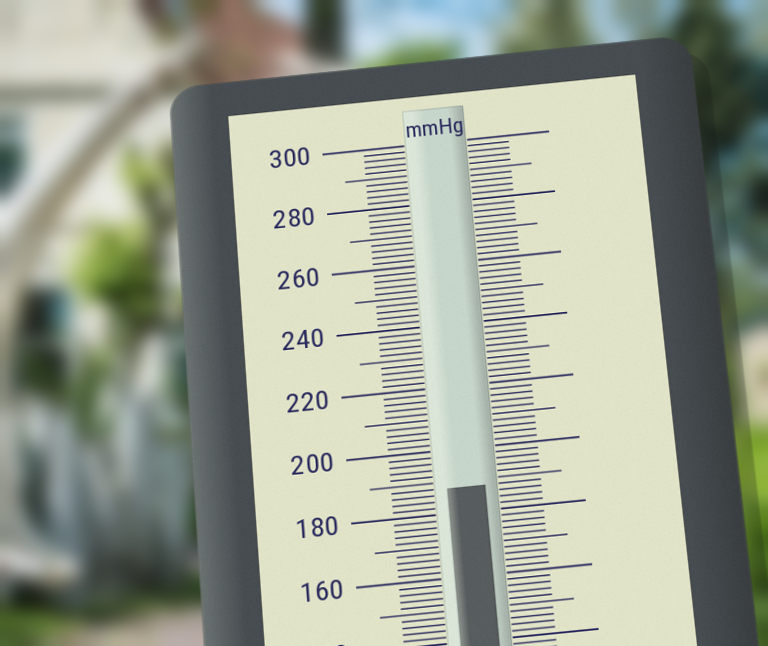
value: 188 (mmHg)
